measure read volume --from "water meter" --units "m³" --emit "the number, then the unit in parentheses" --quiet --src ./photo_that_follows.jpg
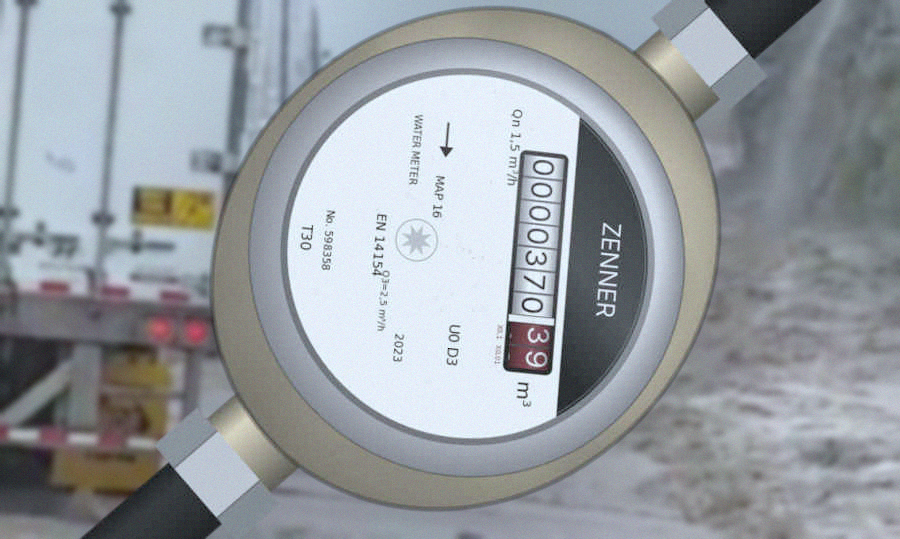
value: 370.39 (m³)
